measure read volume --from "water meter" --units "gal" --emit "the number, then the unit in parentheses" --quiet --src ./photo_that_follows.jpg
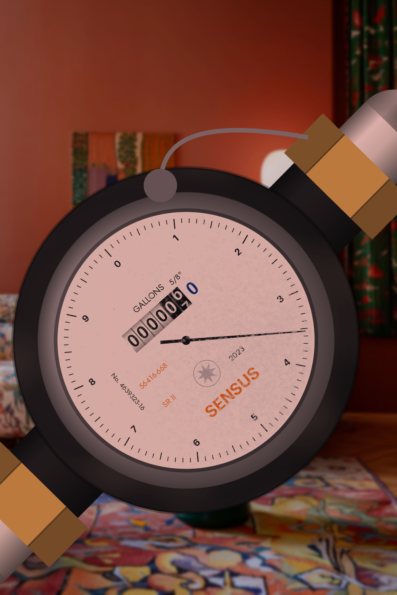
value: 63.5 (gal)
